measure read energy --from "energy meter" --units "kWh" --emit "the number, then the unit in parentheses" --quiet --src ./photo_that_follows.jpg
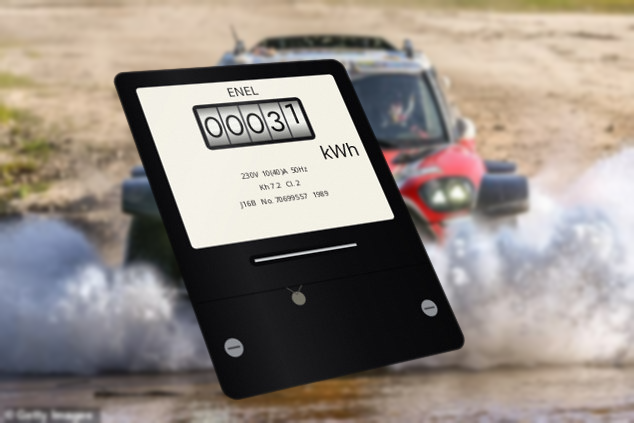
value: 31 (kWh)
